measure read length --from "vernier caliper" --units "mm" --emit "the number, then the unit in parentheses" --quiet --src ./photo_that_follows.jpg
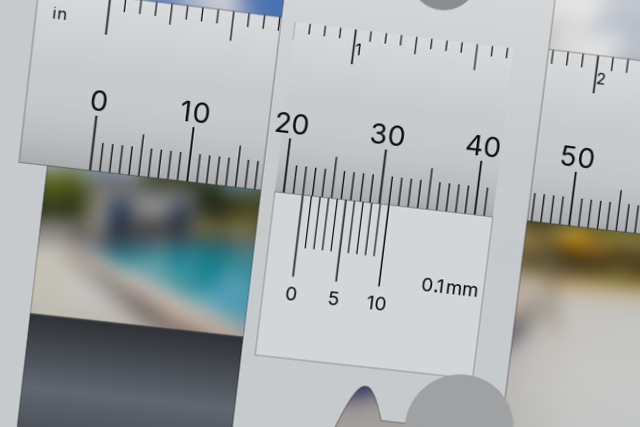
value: 22.0 (mm)
